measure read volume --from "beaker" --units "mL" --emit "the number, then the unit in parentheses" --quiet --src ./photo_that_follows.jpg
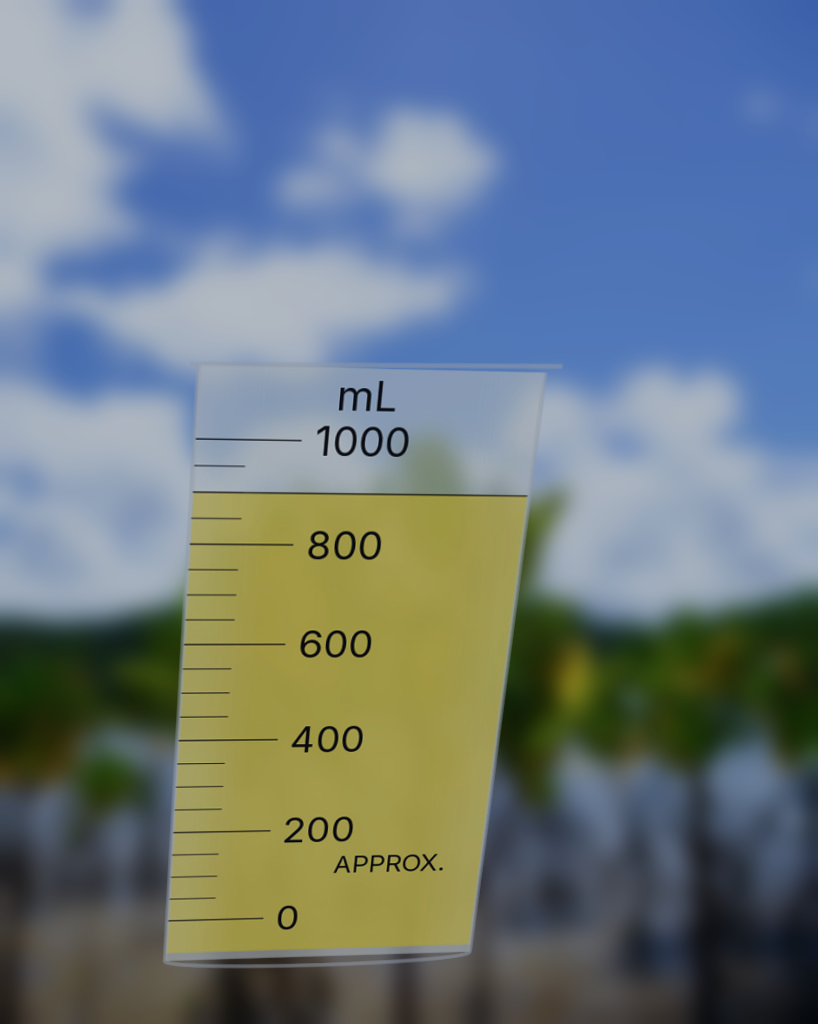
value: 900 (mL)
